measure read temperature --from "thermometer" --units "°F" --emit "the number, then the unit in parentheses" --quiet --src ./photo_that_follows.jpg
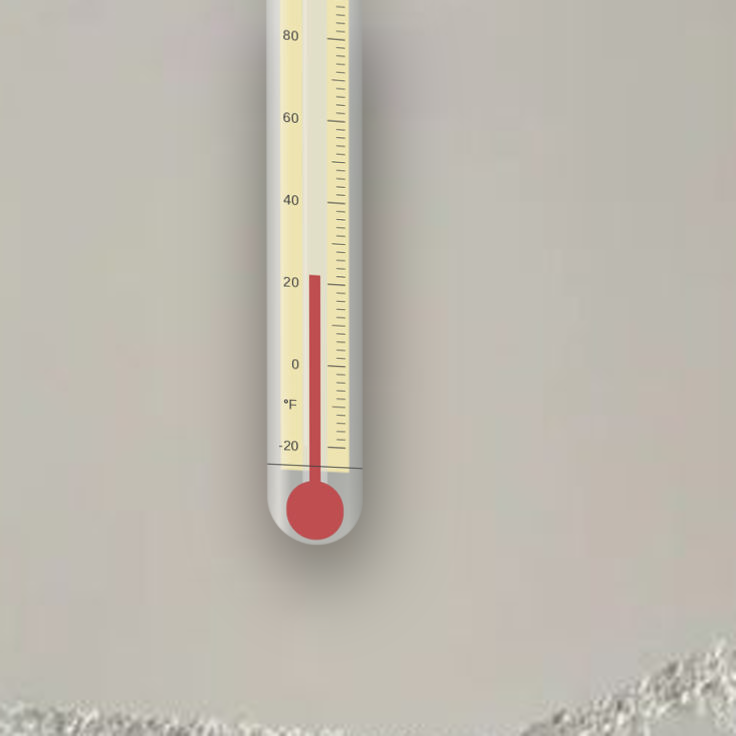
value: 22 (°F)
